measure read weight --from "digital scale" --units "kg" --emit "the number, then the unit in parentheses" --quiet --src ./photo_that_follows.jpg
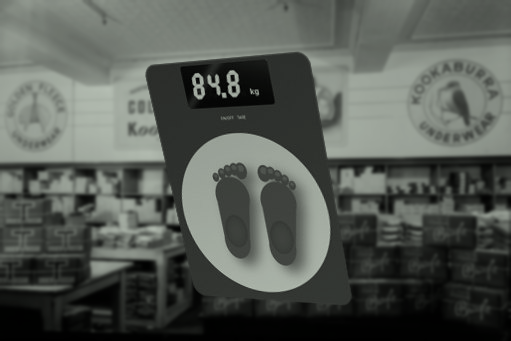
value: 84.8 (kg)
